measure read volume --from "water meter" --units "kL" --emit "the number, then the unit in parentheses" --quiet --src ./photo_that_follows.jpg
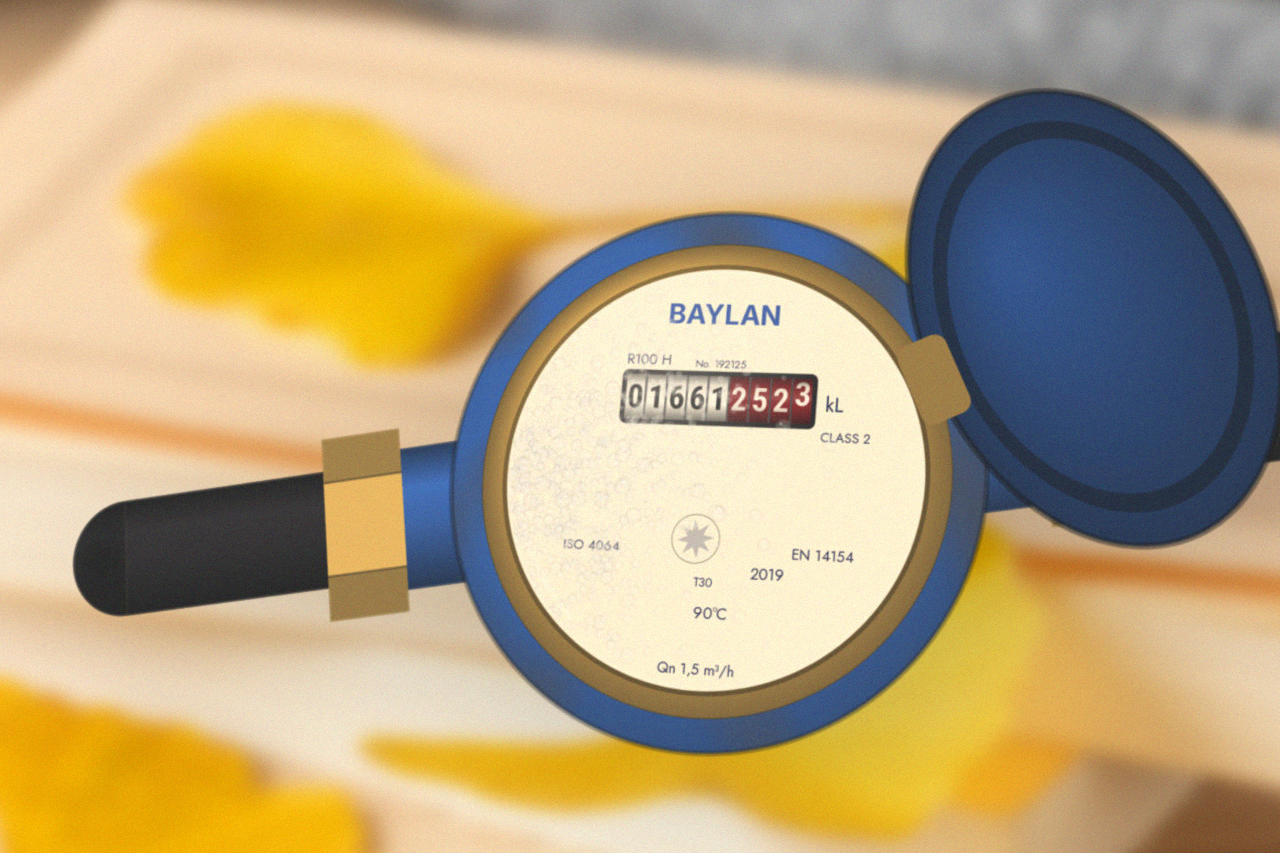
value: 1661.2523 (kL)
